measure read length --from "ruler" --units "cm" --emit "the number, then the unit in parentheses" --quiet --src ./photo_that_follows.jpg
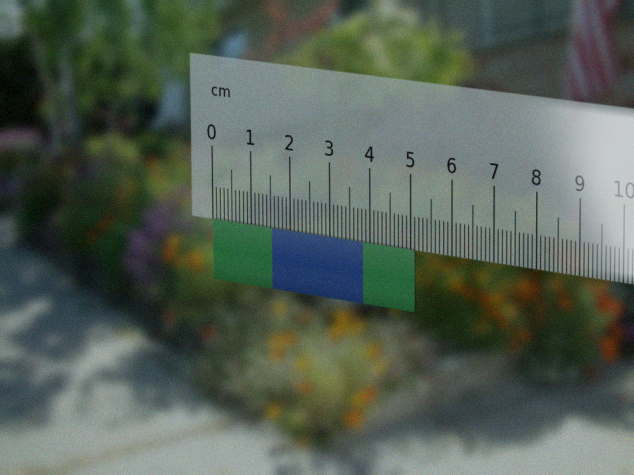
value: 5.1 (cm)
